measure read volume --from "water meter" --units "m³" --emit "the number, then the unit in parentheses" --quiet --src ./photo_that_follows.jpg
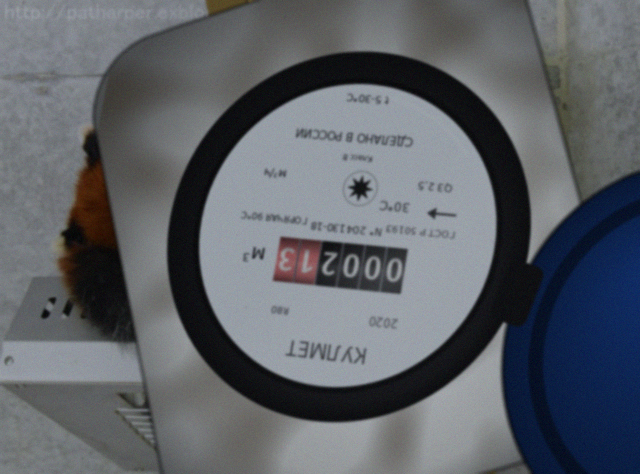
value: 2.13 (m³)
